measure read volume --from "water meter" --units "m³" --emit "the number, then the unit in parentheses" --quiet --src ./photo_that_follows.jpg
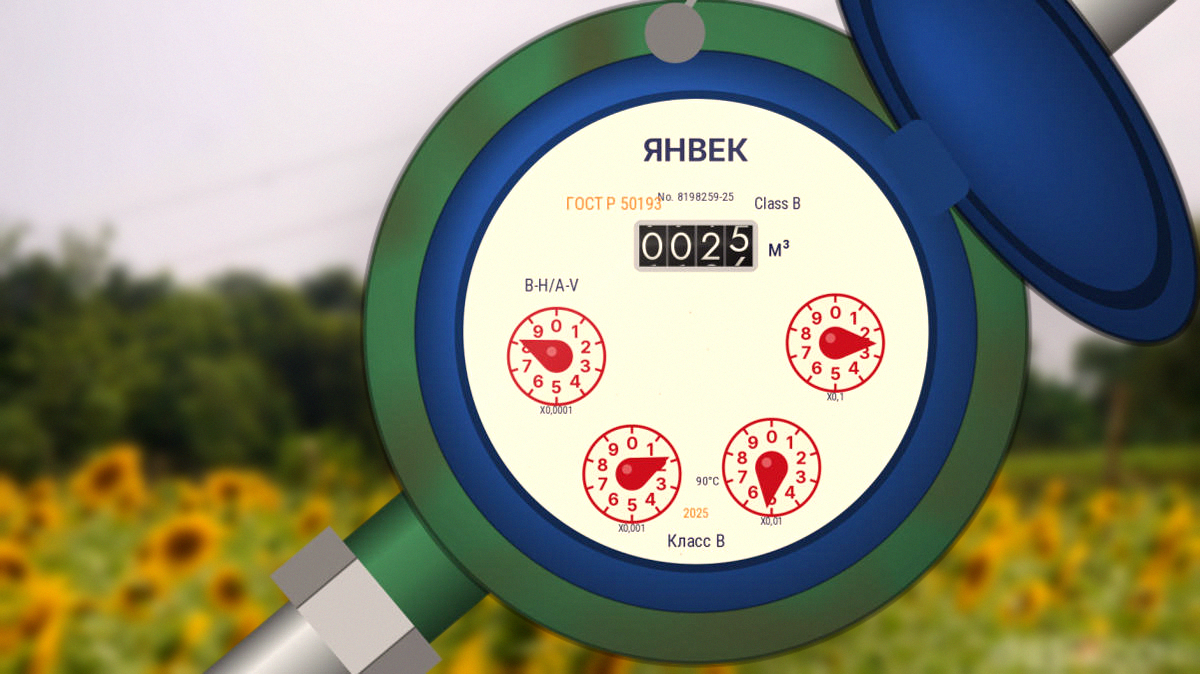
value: 25.2518 (m³)
